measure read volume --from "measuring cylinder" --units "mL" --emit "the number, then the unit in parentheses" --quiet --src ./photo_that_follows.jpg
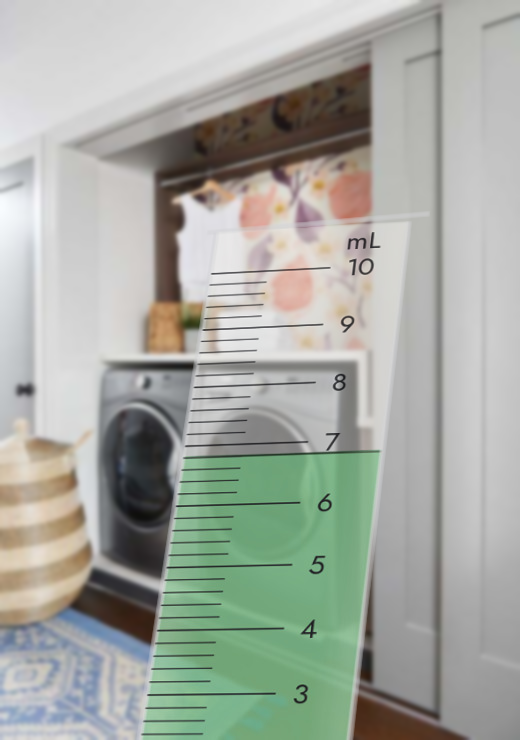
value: 6.8 (mL)
